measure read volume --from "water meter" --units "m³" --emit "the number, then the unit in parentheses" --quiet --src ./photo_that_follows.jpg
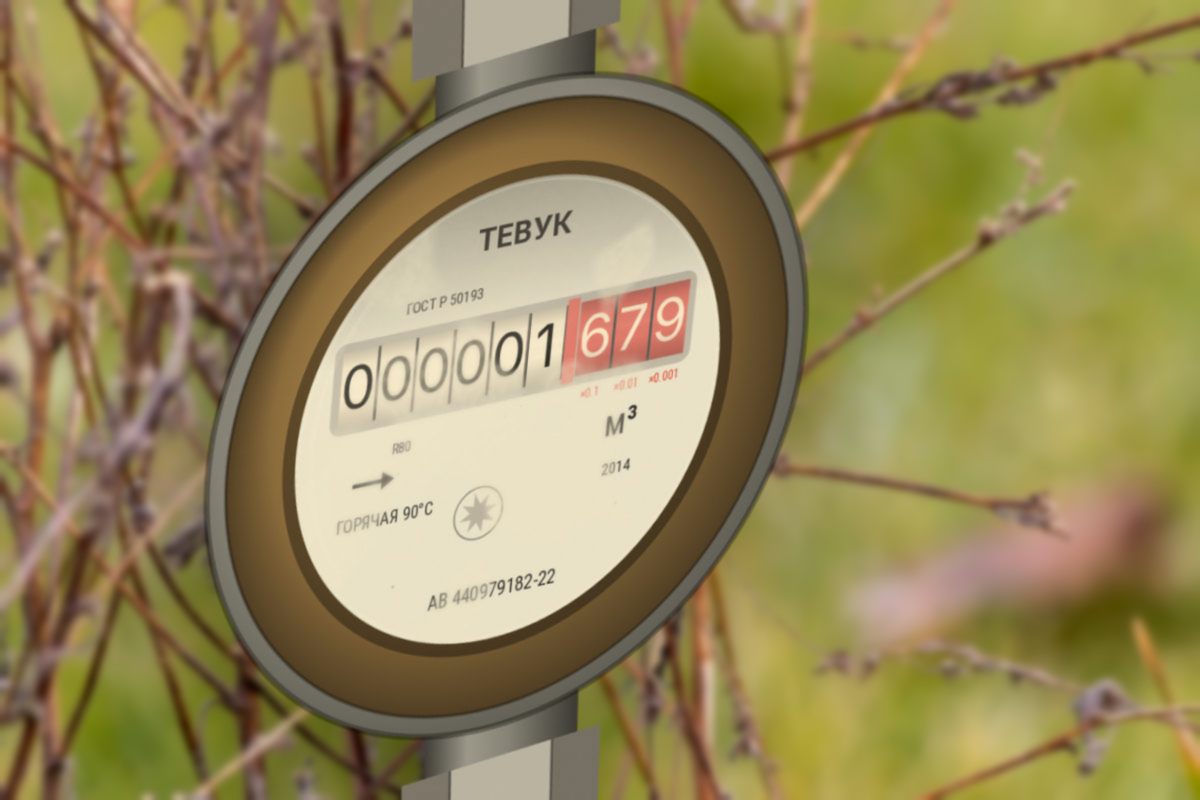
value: 1.679 (m³)
